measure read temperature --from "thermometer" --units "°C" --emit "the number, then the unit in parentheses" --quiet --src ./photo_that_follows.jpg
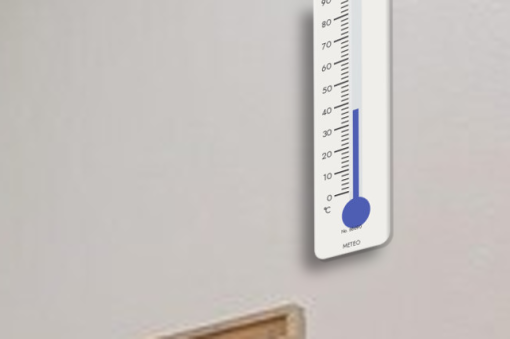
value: 36 (°C)
